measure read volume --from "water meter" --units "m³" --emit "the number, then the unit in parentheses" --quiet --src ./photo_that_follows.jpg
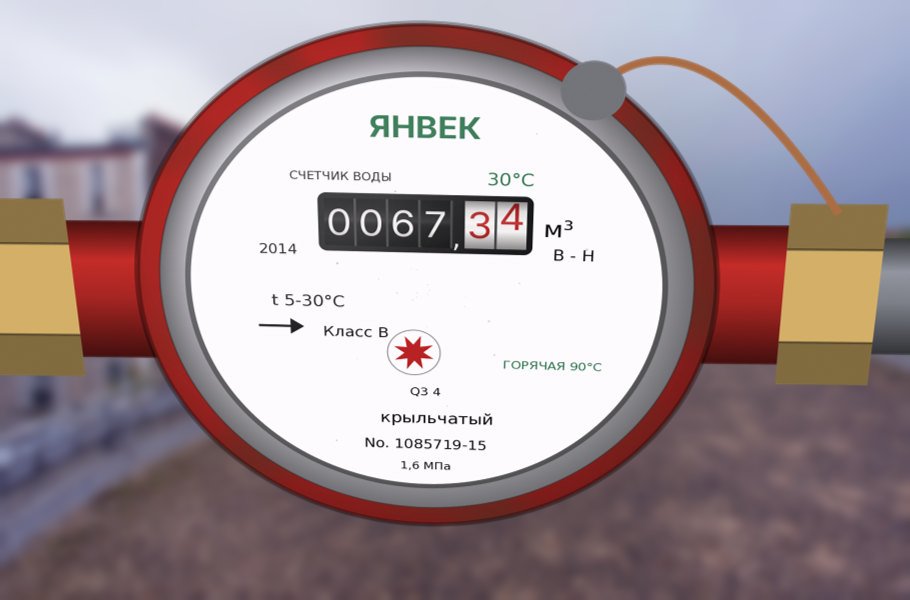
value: 67.34 (m³)
